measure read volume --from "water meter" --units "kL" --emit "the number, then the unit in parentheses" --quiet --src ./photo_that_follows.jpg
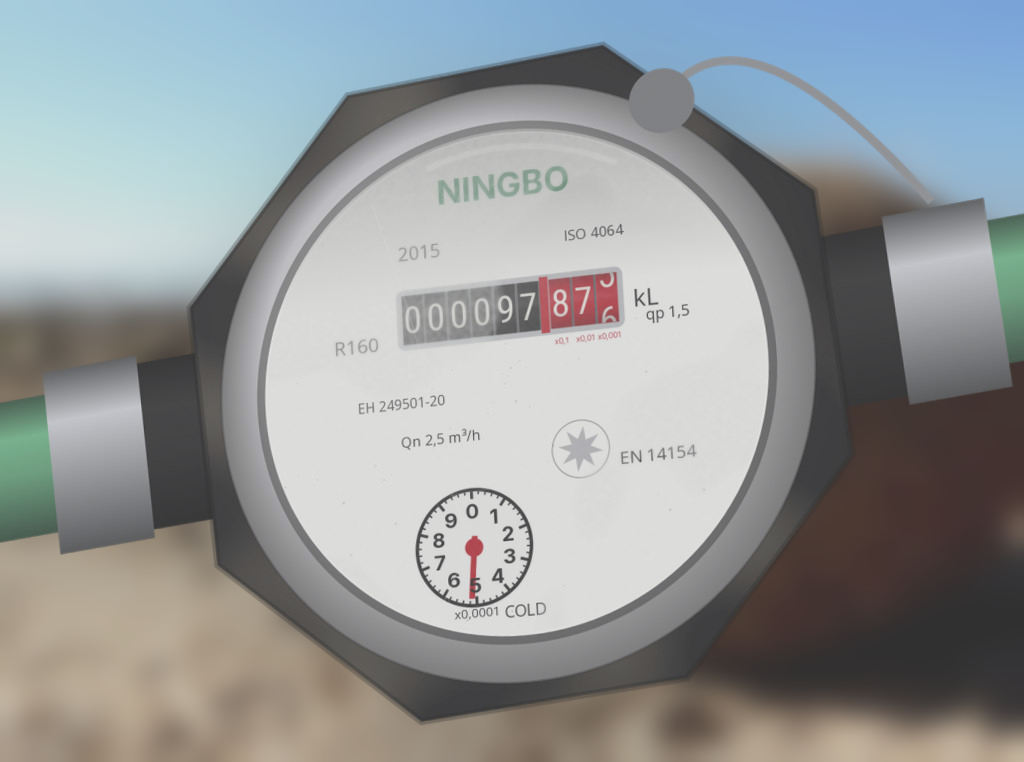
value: 97.8755 (kL)
